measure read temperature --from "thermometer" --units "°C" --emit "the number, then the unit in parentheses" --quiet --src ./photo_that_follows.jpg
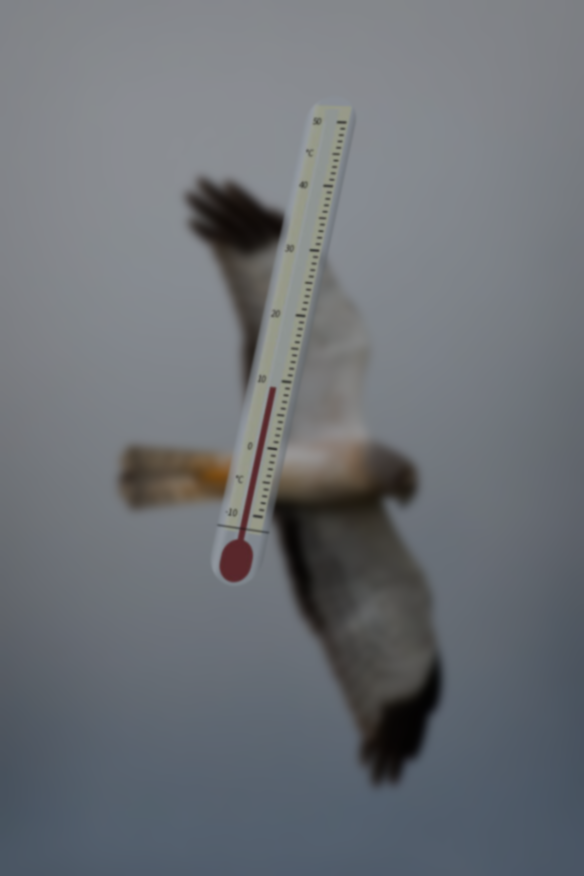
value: 9 (°C)
